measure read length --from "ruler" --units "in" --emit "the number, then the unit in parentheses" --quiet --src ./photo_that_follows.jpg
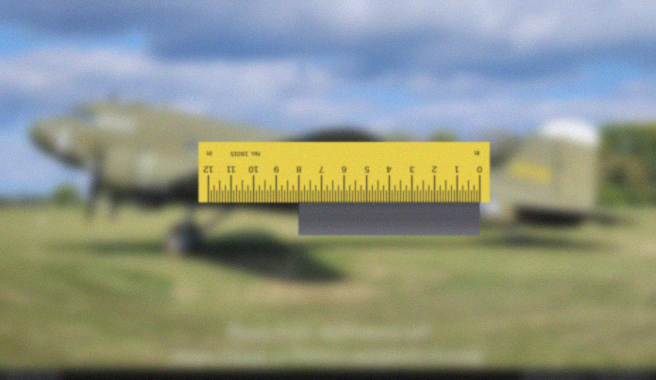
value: 8 (in)
